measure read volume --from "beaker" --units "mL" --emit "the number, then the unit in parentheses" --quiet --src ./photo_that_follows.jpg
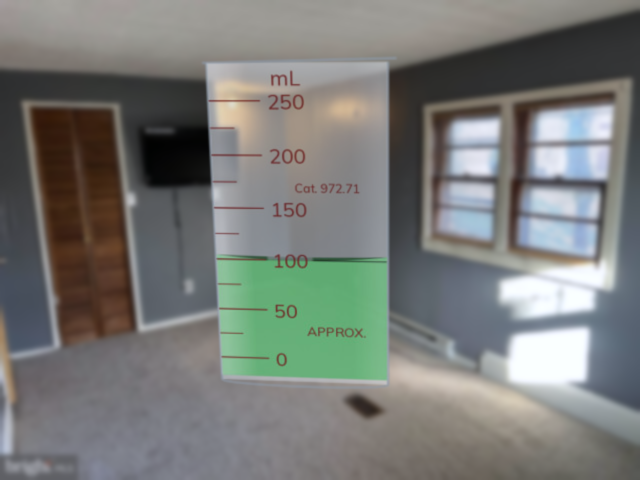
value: 100 (mL)
